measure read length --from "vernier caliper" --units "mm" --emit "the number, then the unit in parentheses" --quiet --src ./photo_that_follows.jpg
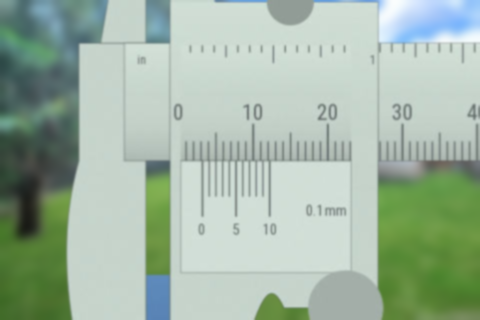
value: 3.2 (mm)
